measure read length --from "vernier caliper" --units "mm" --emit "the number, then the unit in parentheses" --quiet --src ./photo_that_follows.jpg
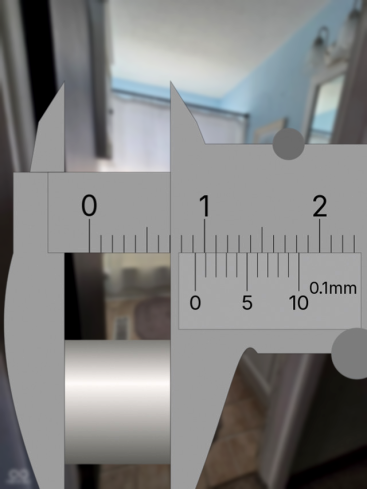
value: 9.2 (mm)
